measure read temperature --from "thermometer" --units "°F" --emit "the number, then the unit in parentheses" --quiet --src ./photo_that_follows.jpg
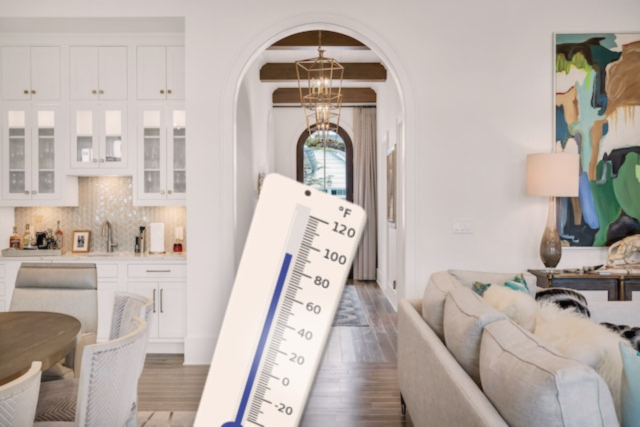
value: 90 (°F)
